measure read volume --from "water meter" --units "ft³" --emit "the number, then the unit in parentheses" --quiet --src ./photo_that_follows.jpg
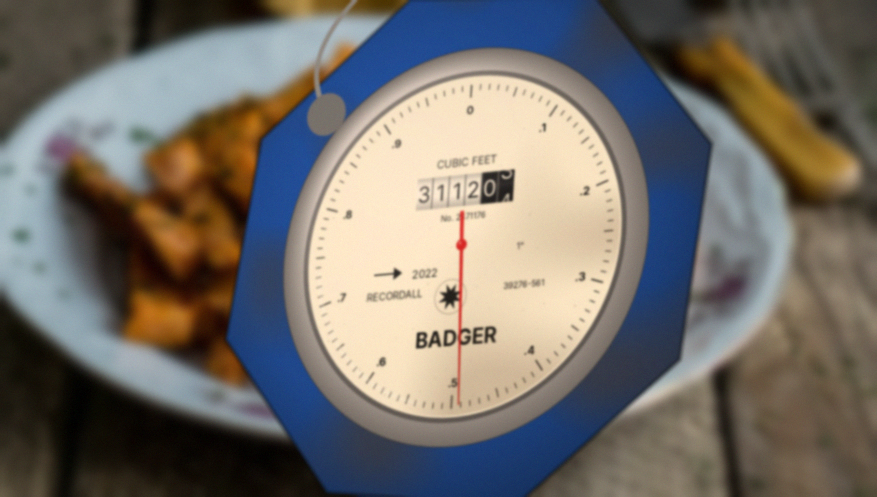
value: 311203.49 (ft³)
